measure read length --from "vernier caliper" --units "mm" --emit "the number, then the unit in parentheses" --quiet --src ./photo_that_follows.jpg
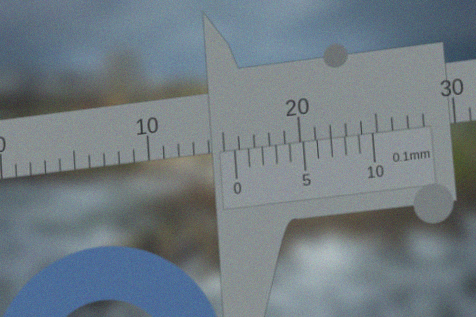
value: 15.7 (mm)
